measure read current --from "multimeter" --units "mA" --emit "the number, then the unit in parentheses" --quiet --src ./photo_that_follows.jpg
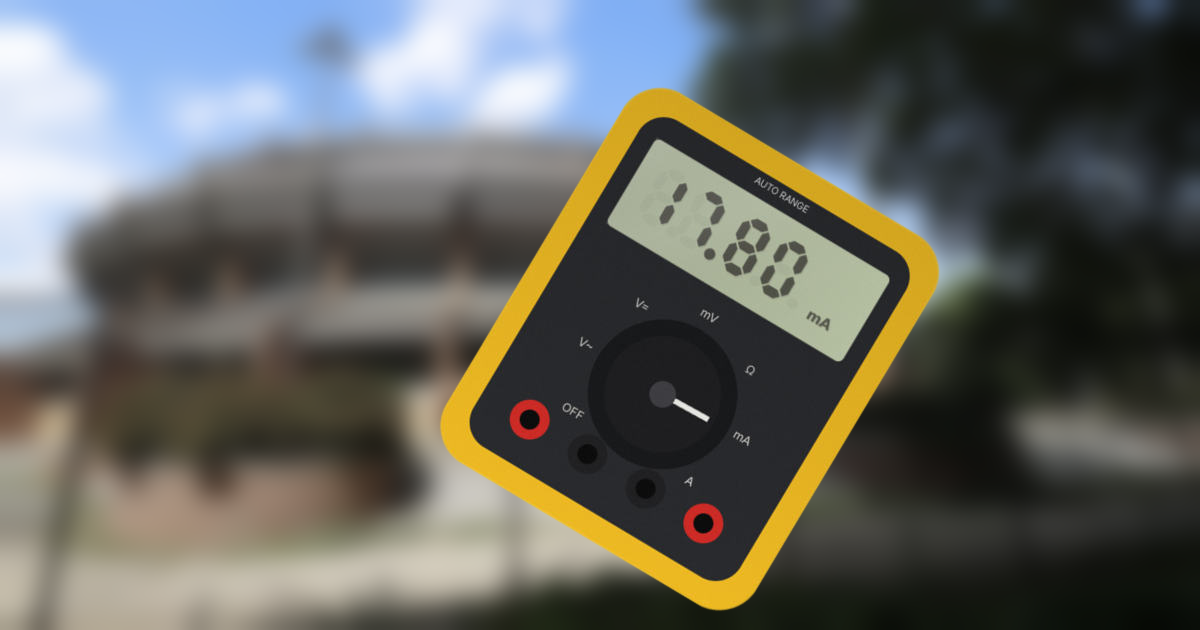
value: 17.80 (mA)
